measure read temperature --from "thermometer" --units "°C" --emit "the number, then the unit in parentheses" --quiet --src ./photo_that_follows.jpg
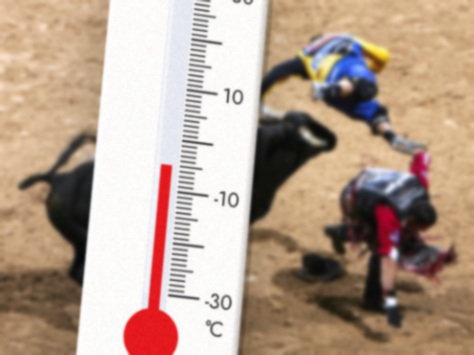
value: -5 (°C)
